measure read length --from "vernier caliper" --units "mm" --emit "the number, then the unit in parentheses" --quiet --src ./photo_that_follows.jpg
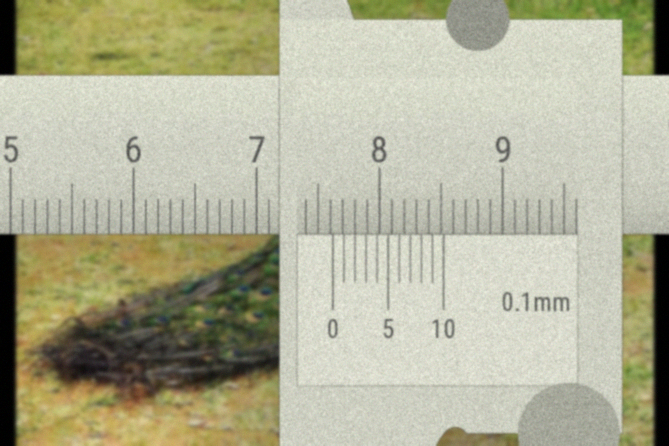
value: 76.2 (mm)
